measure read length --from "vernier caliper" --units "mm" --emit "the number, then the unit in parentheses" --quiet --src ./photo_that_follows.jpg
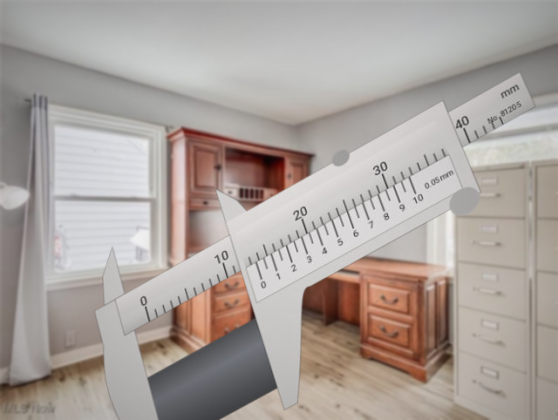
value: 13.6 (mm)
